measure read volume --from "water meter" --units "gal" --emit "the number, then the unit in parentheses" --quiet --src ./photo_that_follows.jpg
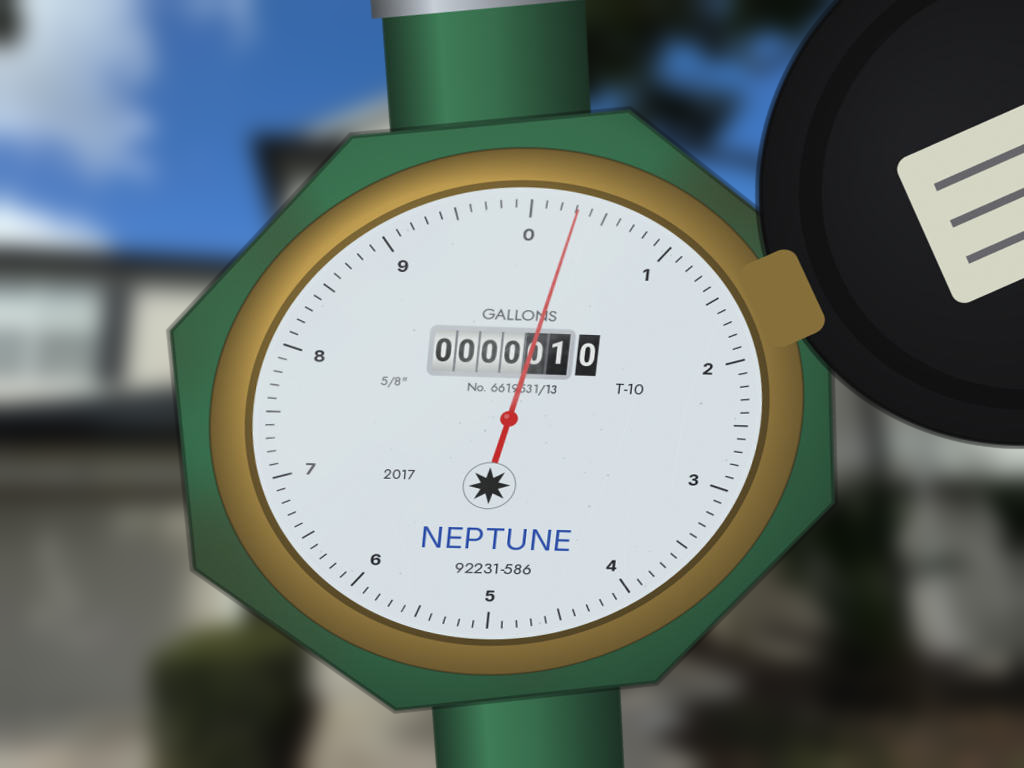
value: 10.3 (gal)
